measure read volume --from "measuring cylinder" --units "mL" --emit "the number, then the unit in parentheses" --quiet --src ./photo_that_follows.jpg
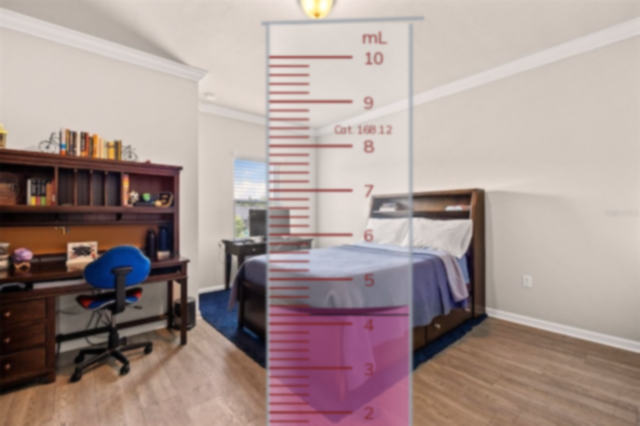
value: 4.2 (mL)
